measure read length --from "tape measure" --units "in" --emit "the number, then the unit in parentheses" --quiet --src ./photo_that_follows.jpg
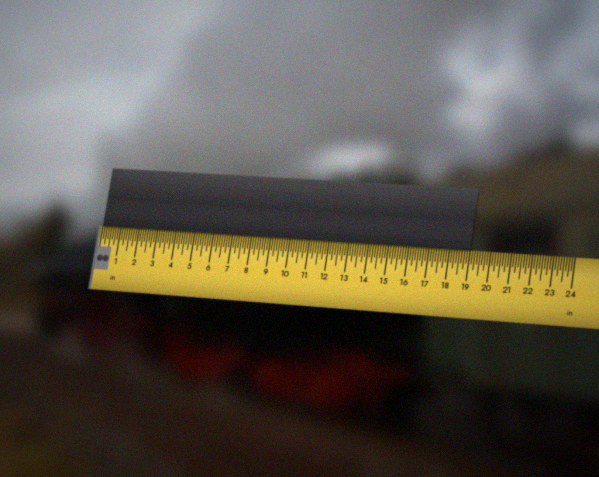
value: 19 (in)
